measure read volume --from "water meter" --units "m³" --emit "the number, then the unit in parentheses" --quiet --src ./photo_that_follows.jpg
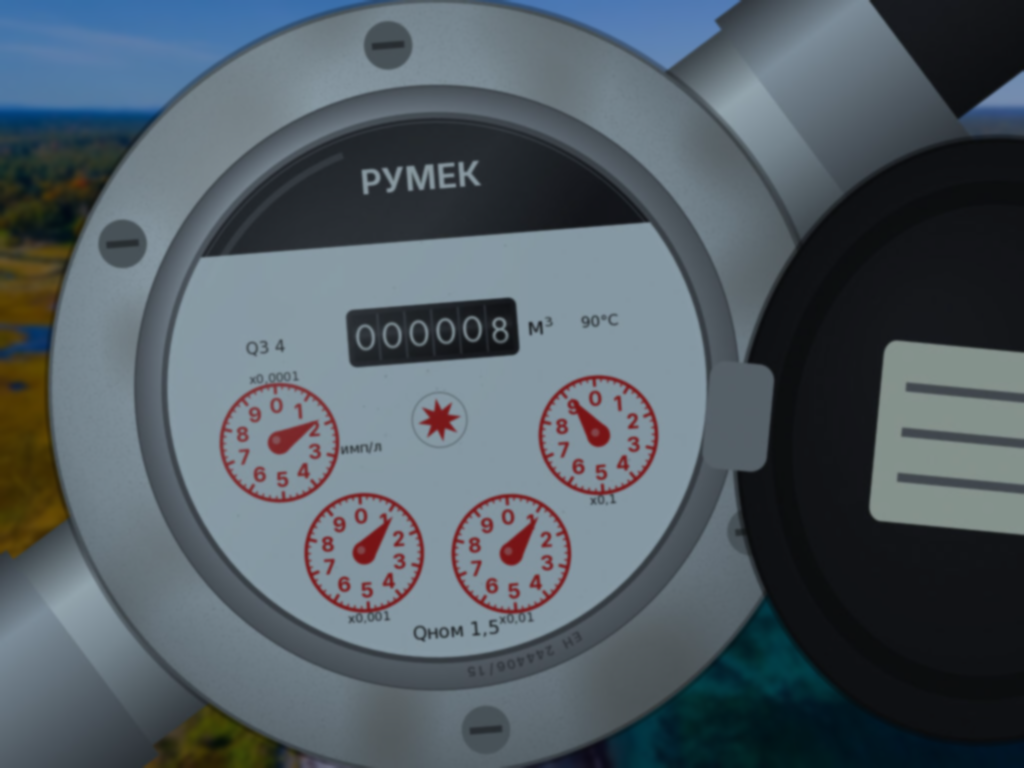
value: 7.9111 (m³)
